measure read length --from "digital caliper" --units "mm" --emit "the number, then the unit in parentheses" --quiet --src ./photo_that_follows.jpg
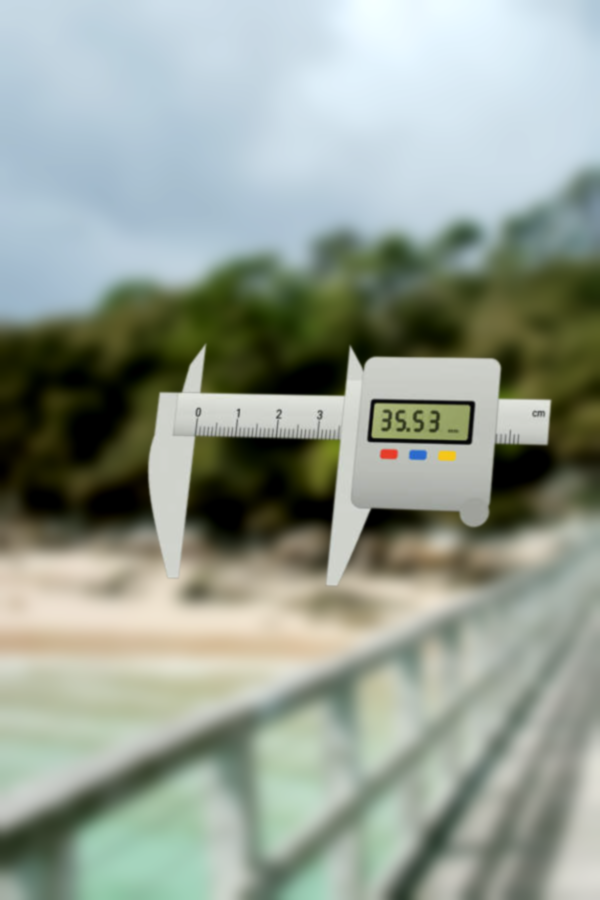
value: 35.53 (mm)
